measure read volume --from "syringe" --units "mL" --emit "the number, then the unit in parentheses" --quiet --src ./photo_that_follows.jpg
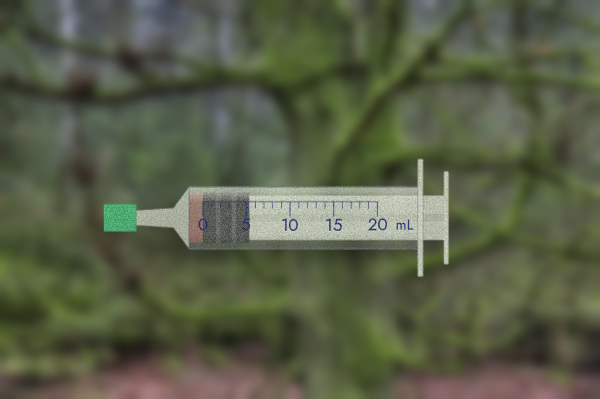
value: 0 (mL)
